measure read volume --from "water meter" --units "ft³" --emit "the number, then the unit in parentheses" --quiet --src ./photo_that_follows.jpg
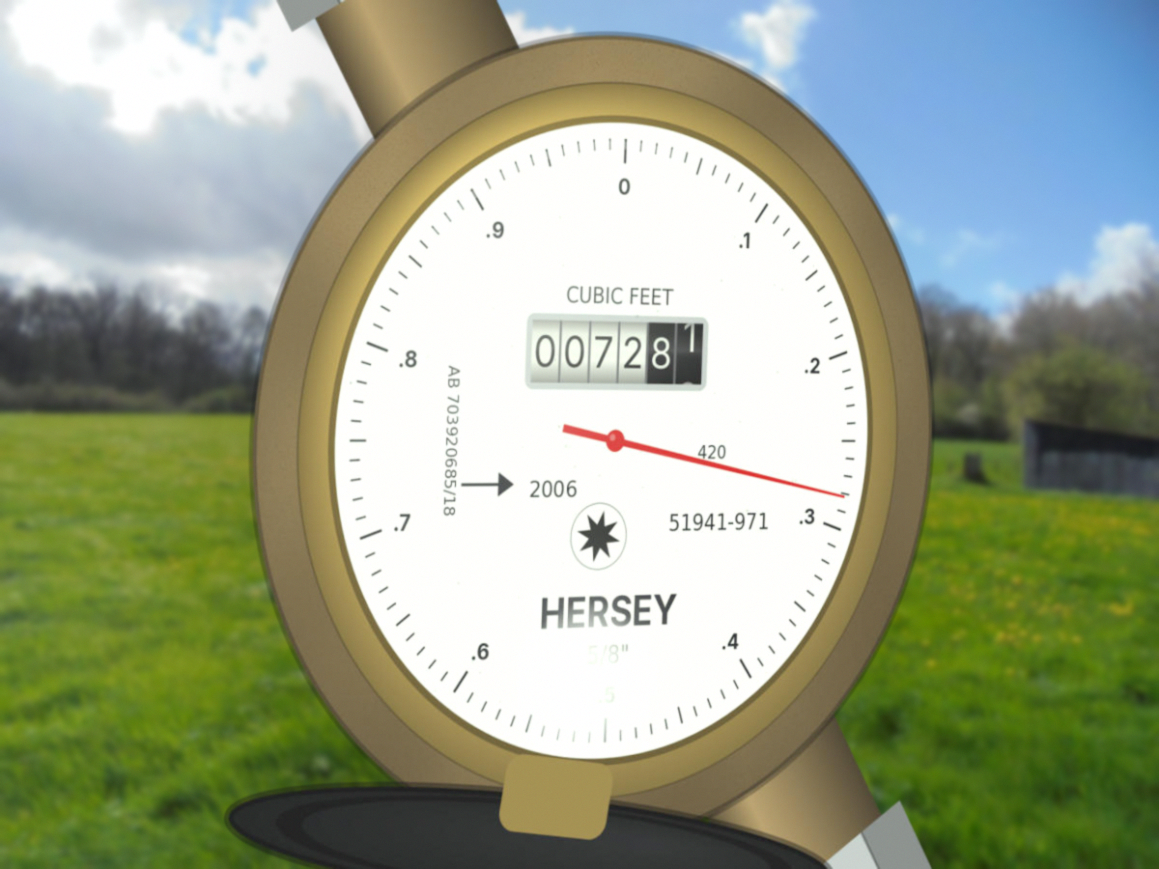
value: 7281.28 (ft³)
